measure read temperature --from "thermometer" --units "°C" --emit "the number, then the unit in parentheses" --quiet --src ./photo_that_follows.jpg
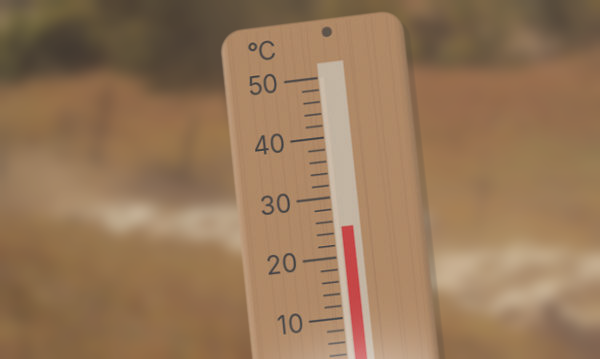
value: 25 (°C)
